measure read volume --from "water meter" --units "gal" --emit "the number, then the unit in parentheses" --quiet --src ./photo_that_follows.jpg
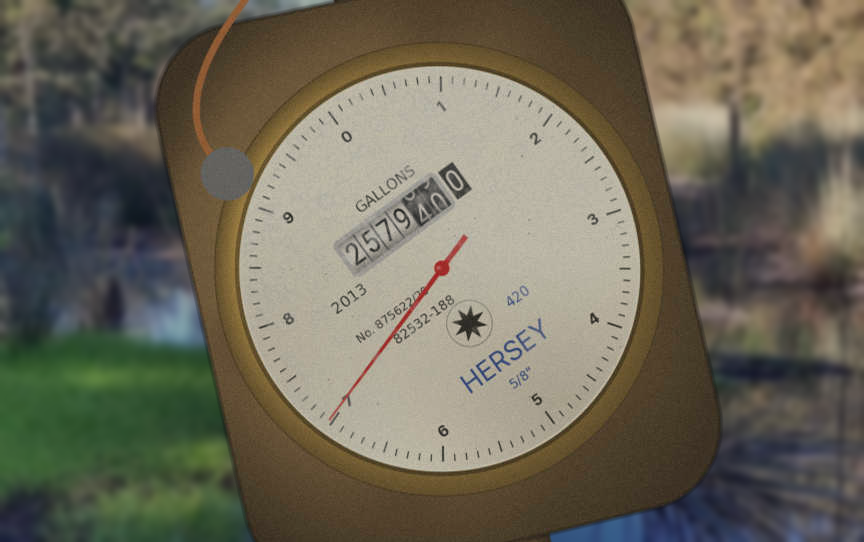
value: 2579397.0 (gal)
